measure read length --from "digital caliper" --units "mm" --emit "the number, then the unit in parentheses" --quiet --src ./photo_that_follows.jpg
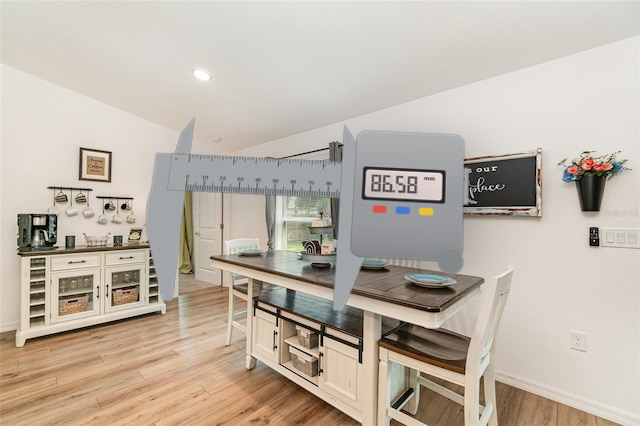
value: 86.58 (mm)
